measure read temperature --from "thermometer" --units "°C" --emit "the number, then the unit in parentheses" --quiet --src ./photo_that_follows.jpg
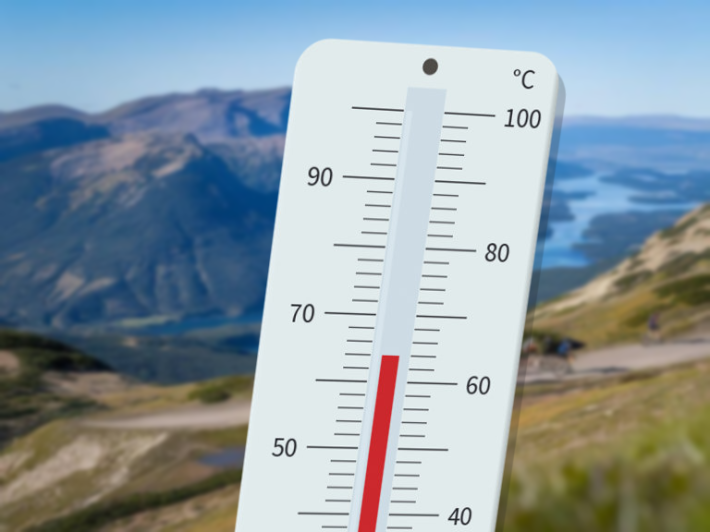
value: 64 (°C)
